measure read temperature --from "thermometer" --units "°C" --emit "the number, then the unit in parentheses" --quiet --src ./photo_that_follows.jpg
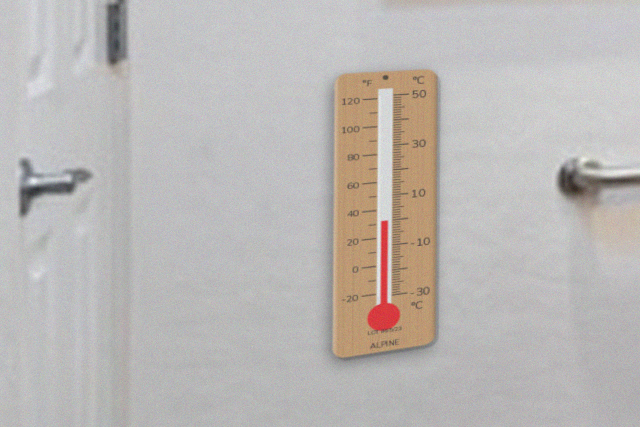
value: 0 (°C)
